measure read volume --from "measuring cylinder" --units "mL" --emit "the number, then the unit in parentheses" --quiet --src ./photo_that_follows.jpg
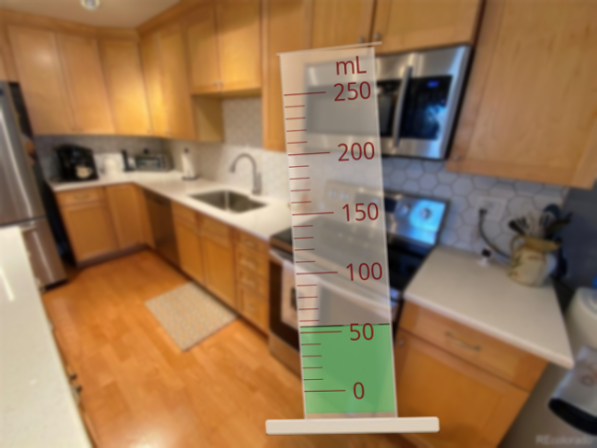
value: 55 (mL)
